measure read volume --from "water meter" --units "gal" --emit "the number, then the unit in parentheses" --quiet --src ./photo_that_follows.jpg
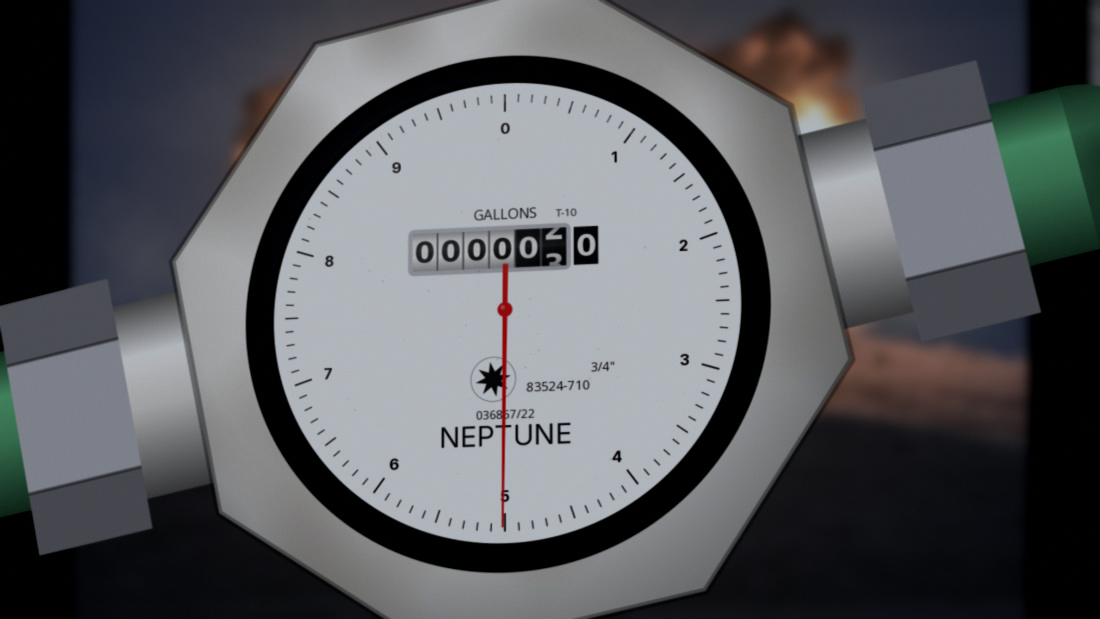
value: 25.0 (gal)
